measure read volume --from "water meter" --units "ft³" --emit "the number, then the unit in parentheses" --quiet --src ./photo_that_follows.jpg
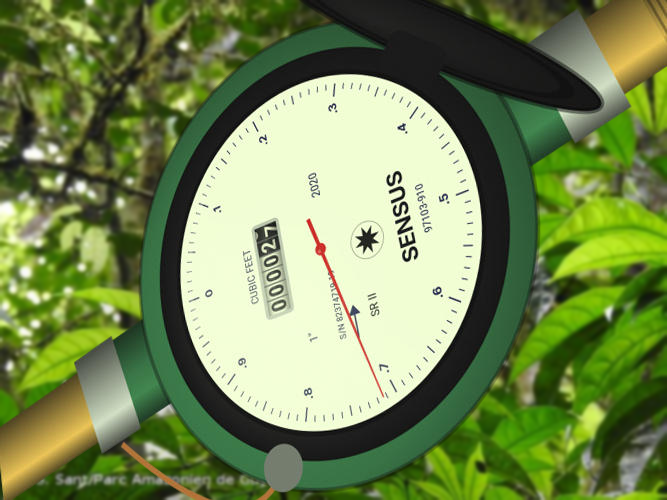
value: 26.71 (ft³)
